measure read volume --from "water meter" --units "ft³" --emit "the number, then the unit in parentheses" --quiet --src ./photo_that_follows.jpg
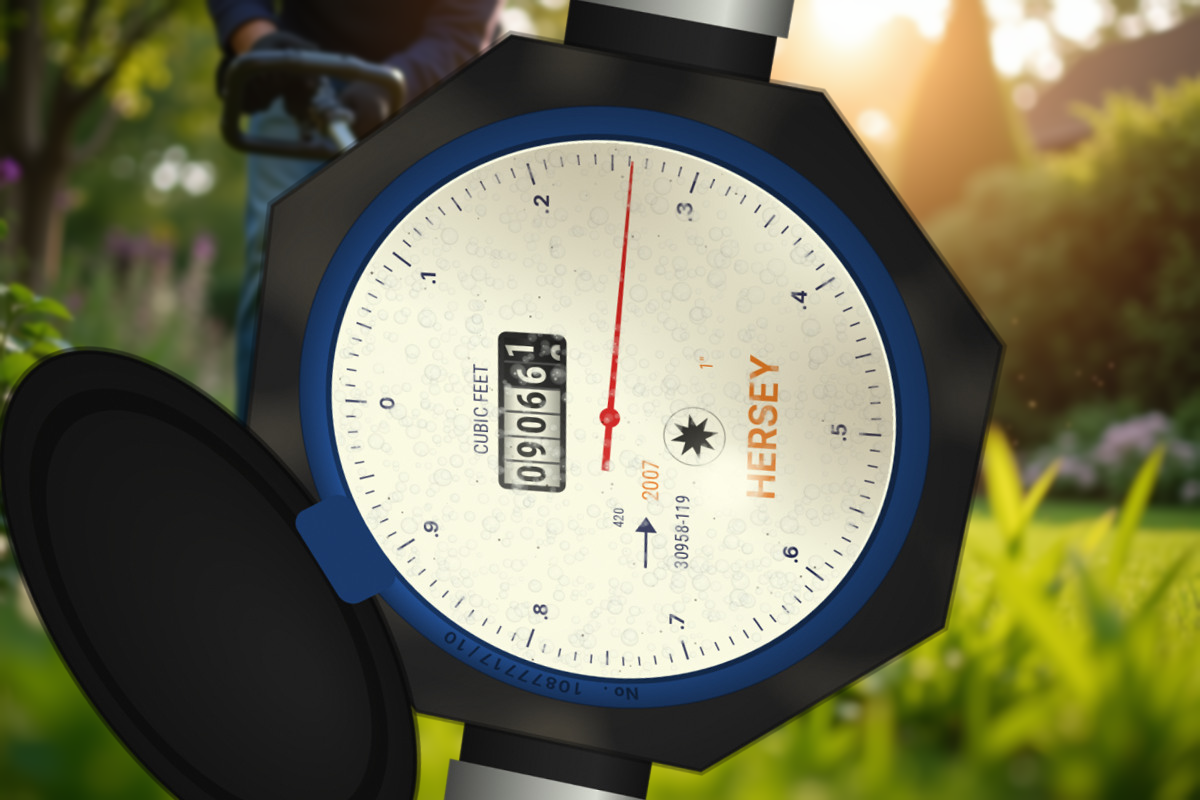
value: 90661.26 (ft³)
